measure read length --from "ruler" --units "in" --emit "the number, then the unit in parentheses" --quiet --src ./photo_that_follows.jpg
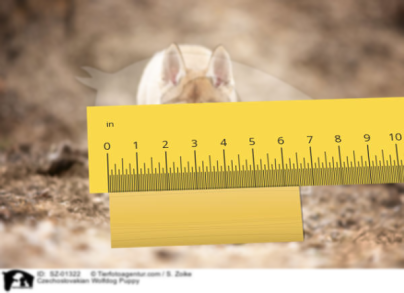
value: 6.5 (in)
